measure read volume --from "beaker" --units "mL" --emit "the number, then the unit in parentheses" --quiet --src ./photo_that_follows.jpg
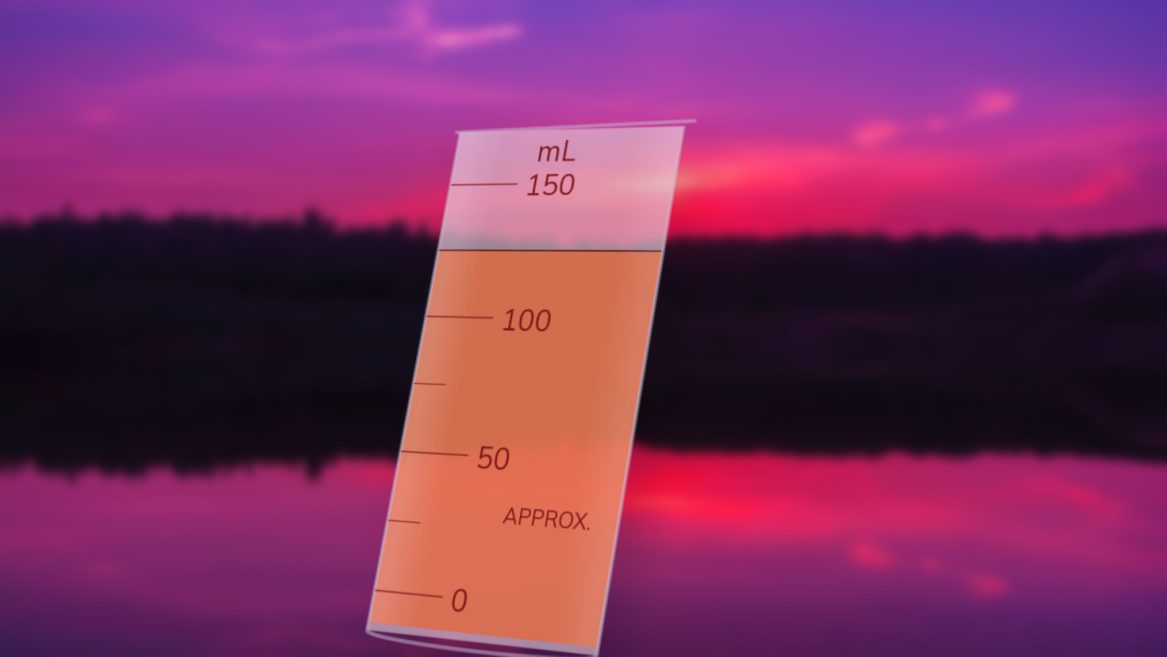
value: 125 (mL)
